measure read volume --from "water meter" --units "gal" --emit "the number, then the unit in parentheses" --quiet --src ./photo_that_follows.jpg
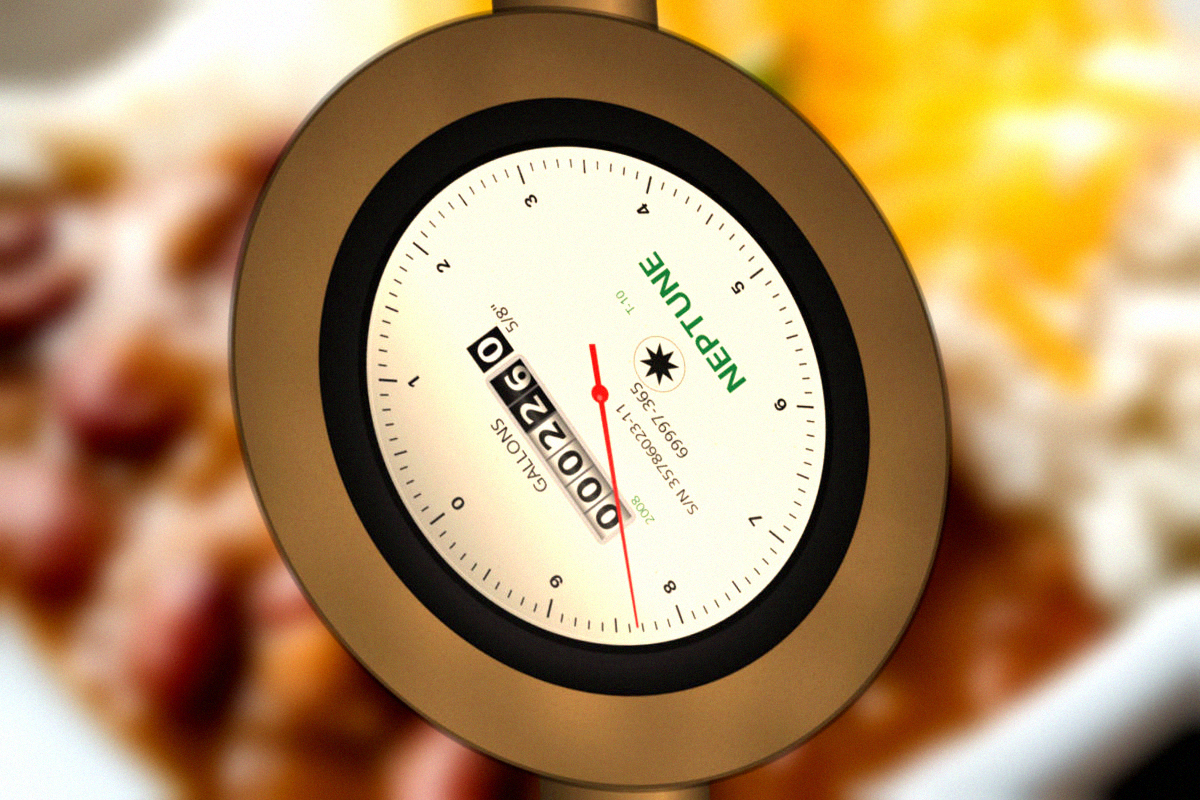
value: 2258.3 (gal)
